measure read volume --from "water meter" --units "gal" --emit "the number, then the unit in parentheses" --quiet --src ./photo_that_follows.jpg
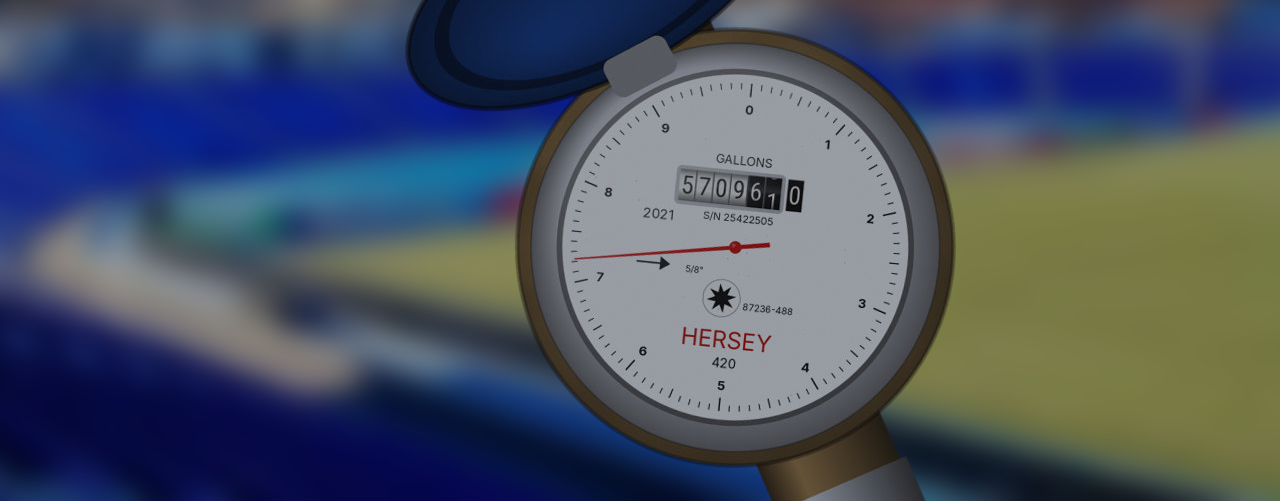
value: 5709607.2 (gal)
